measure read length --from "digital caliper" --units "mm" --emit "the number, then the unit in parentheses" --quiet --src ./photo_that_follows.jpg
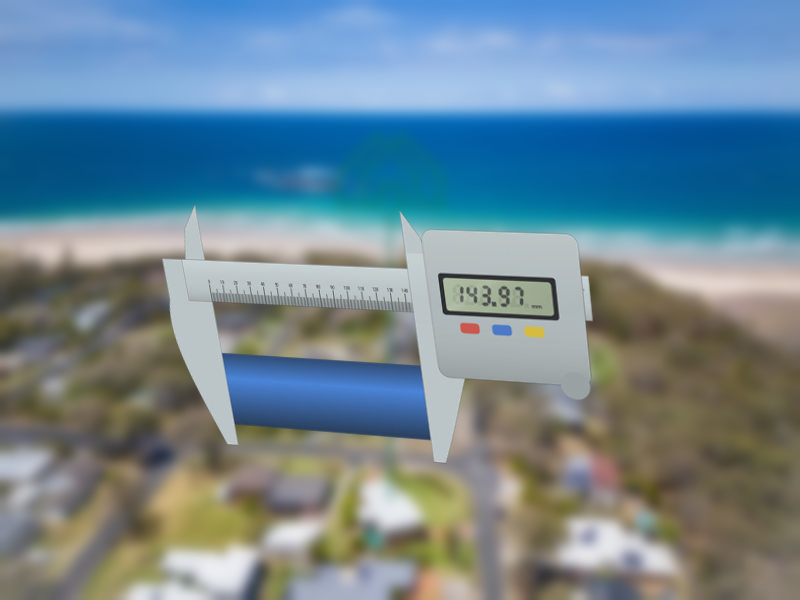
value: 143.97 (mm)
